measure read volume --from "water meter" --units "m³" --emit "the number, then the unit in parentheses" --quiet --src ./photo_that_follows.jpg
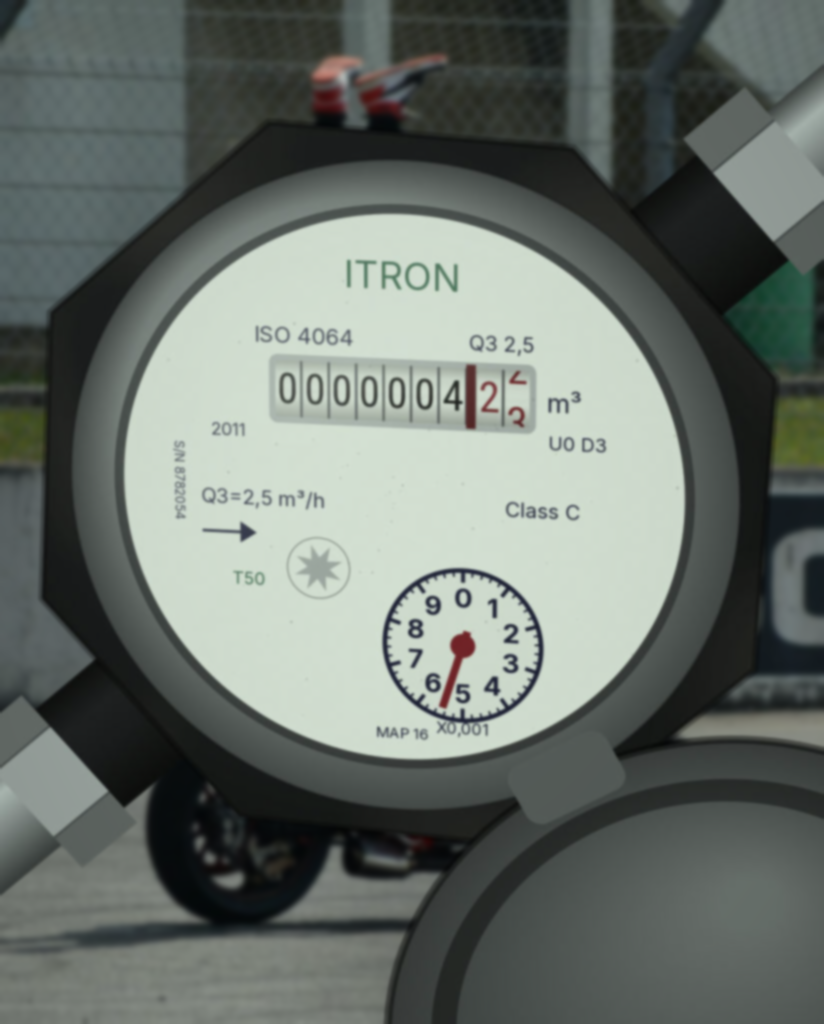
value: 4.225 (m³)
